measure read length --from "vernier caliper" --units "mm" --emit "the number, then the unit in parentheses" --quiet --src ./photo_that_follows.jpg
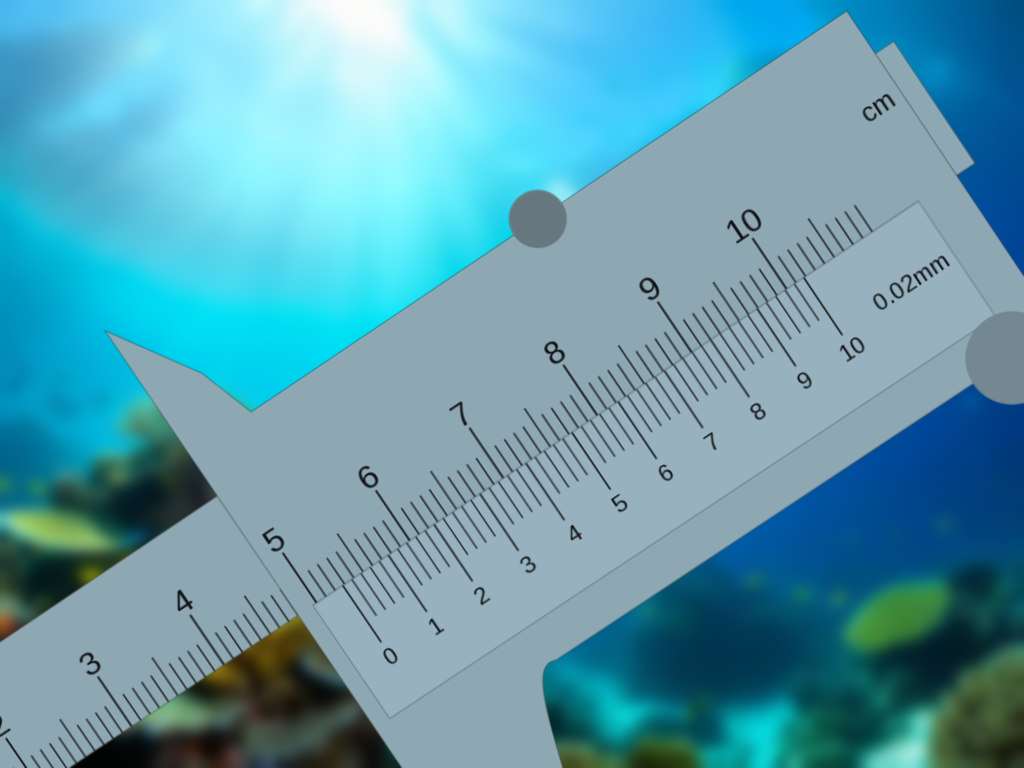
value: 52.8 (mm)
